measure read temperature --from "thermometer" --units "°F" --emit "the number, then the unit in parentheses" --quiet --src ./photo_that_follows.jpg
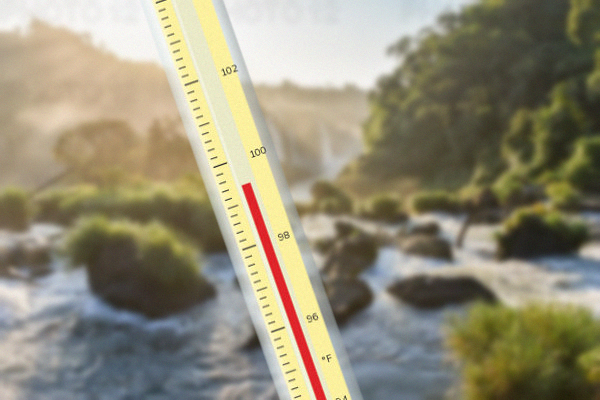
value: 99.4 (°F)
